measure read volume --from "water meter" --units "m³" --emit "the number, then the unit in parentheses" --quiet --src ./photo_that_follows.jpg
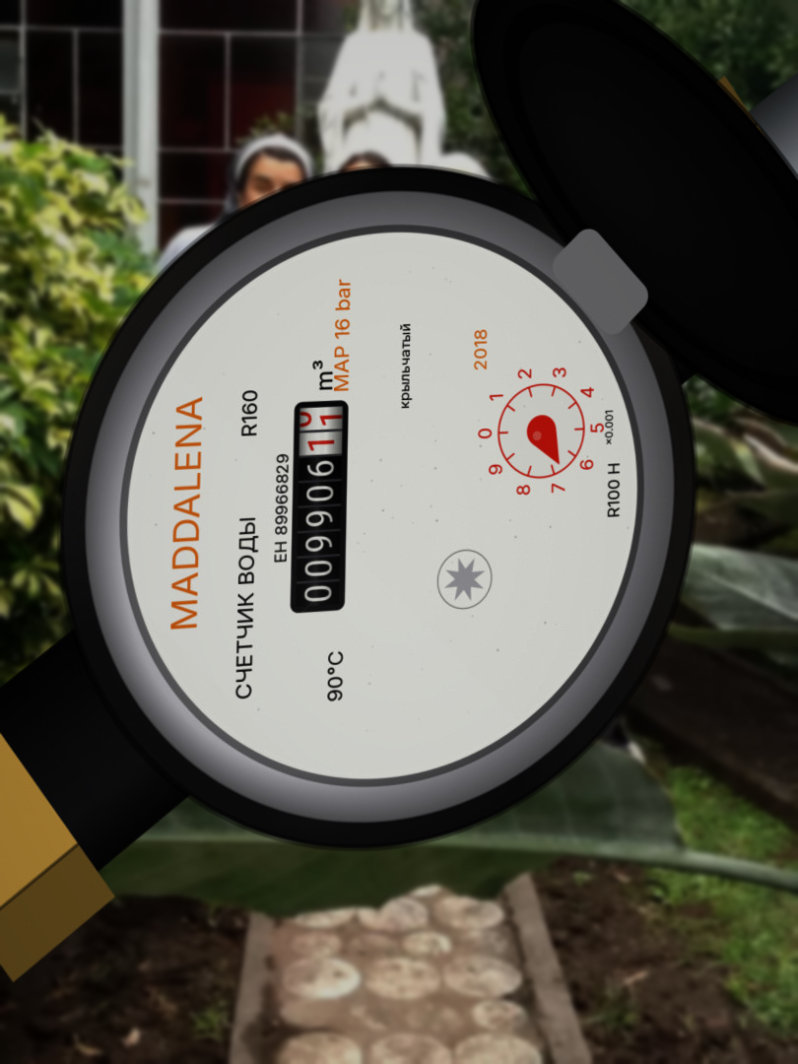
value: 9906.106 (m³)
